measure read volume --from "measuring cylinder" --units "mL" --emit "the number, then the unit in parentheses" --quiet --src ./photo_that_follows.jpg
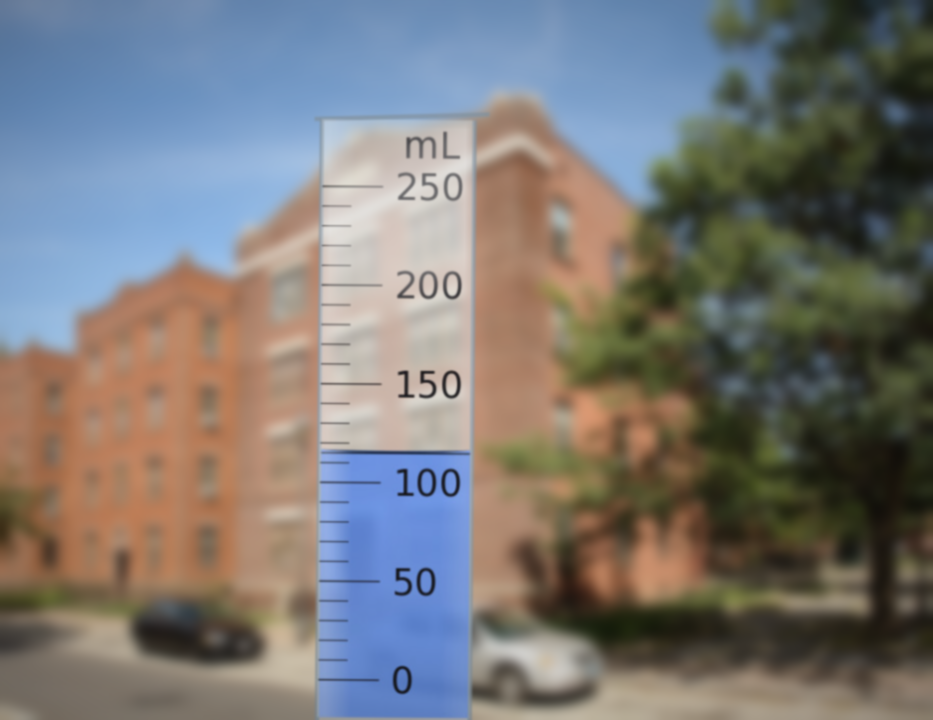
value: 115 (mL)
